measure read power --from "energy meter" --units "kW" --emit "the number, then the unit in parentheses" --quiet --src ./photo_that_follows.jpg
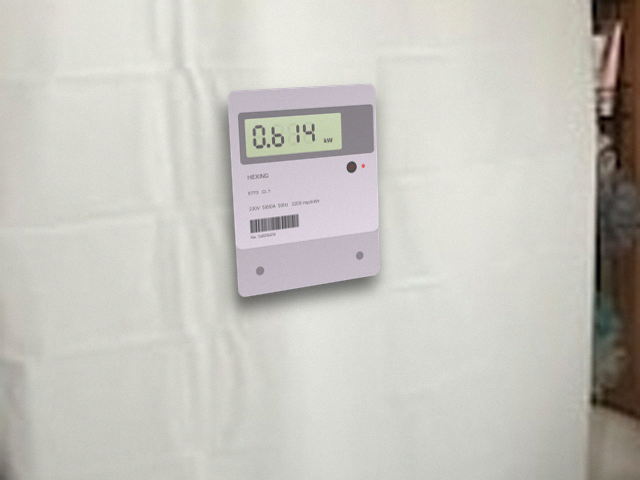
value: 0.614 (kW)
